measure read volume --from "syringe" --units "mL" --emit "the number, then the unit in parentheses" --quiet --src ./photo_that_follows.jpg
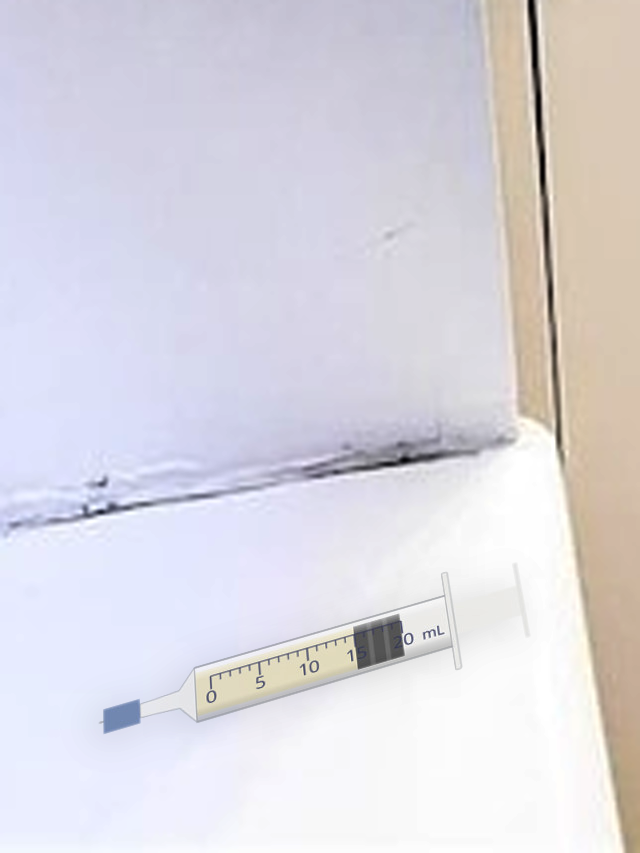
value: 15 (mL)
